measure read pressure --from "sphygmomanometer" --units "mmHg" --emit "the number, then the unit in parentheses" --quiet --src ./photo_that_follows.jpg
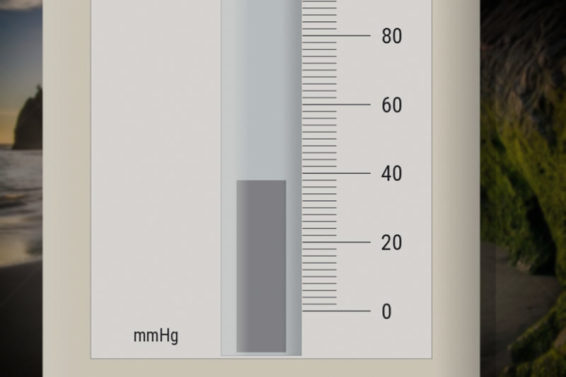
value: 38 (mmHg)
